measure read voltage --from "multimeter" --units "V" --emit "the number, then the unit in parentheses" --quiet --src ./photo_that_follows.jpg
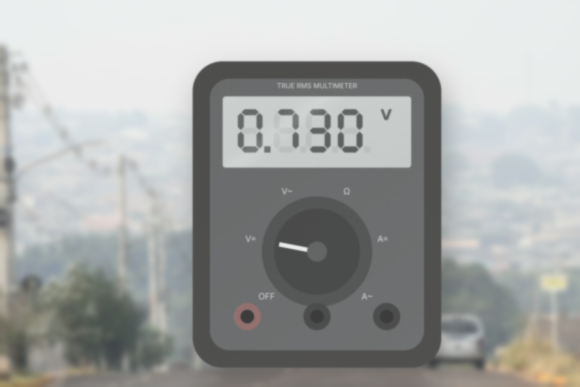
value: 0.730 (V)
